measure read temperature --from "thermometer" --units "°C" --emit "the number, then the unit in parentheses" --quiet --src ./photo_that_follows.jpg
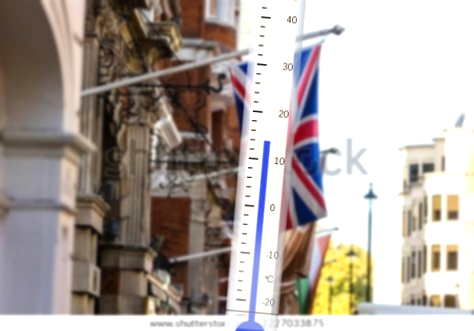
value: 14 (°C)
